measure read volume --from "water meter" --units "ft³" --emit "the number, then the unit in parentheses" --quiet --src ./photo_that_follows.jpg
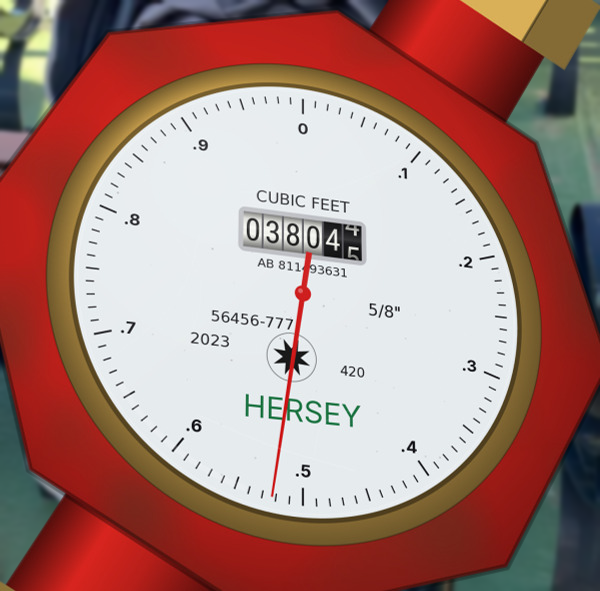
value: 38044.52 (ft³)
